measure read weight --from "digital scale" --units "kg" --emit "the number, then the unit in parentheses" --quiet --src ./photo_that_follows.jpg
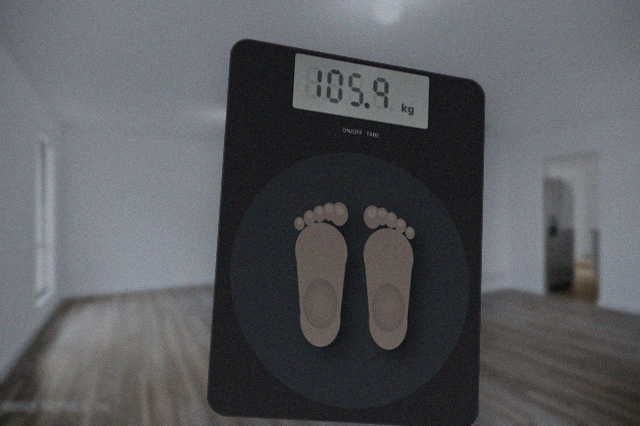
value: 105.9 (kg)
